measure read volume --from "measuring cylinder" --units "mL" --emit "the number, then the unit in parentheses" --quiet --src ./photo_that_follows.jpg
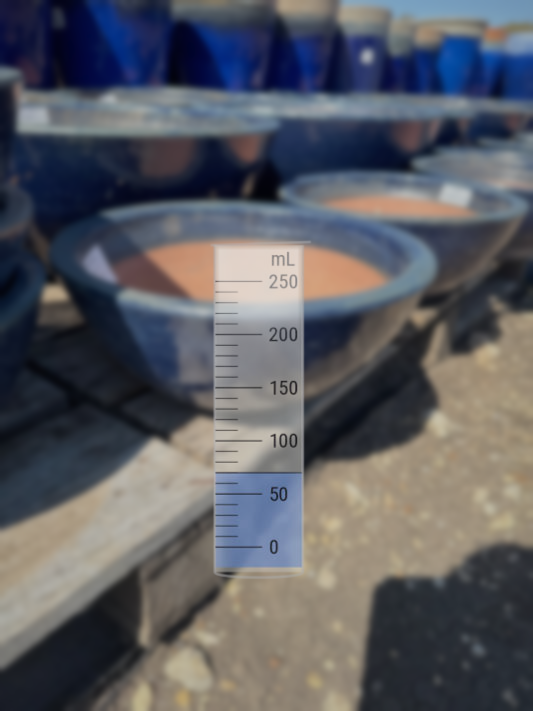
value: 70 (mL)
